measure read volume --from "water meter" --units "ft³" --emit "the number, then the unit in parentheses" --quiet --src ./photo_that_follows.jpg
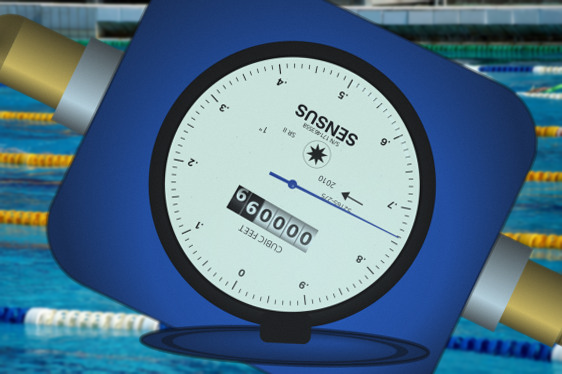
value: 98.74 (ft³)
